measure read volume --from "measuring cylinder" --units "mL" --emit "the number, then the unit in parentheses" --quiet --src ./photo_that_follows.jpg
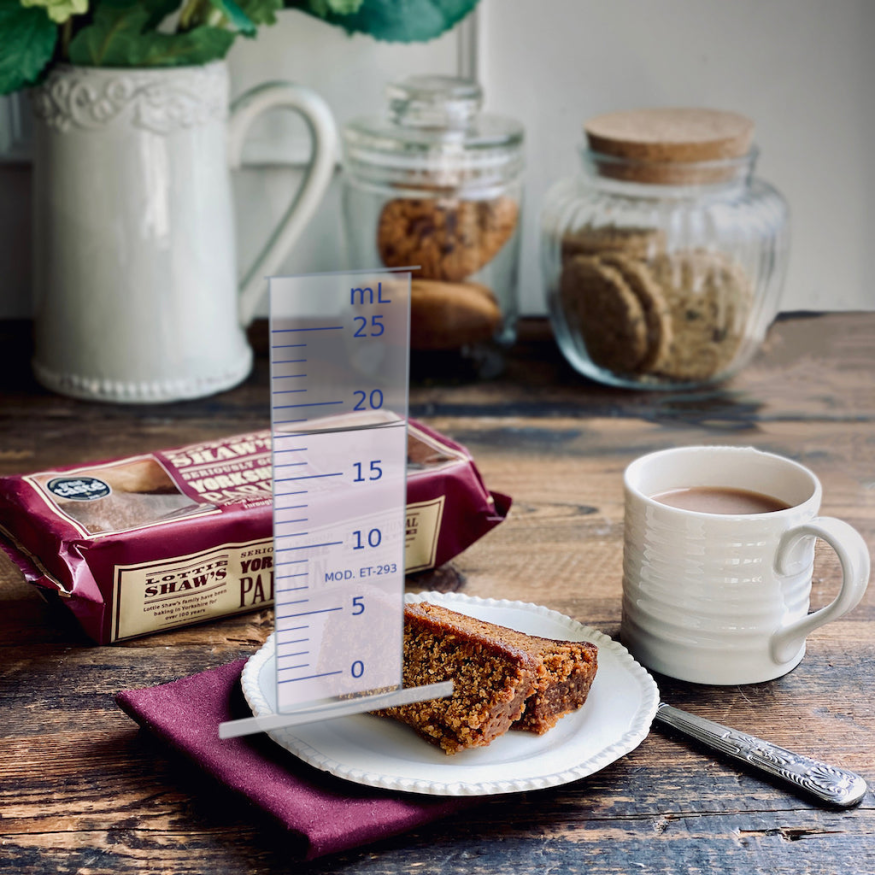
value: 18 (mL)
